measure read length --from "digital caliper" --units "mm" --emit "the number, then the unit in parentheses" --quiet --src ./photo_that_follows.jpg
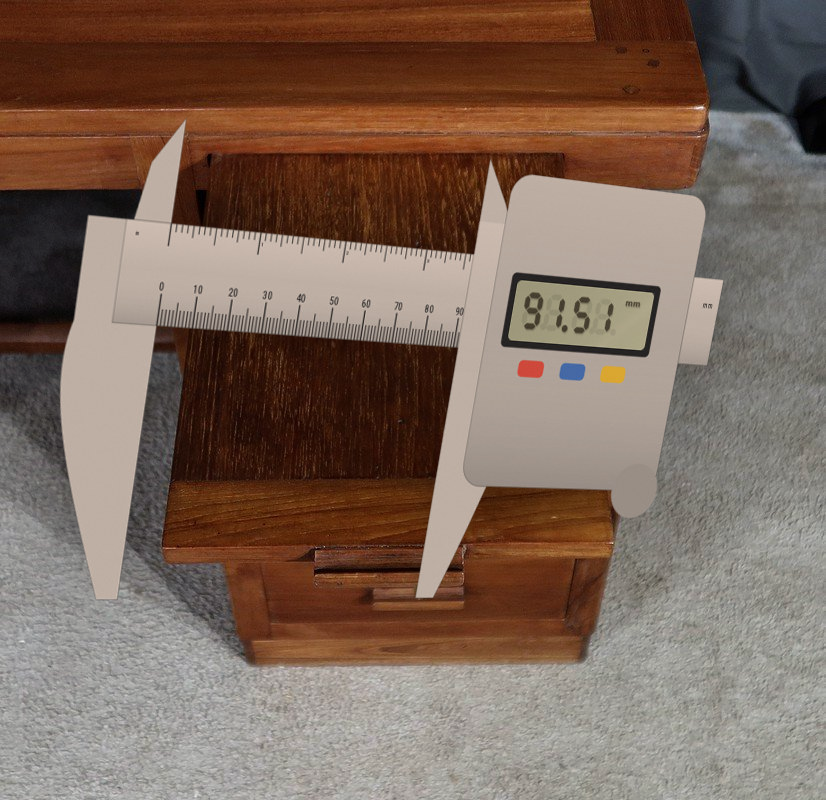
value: 91.51 (mm)
